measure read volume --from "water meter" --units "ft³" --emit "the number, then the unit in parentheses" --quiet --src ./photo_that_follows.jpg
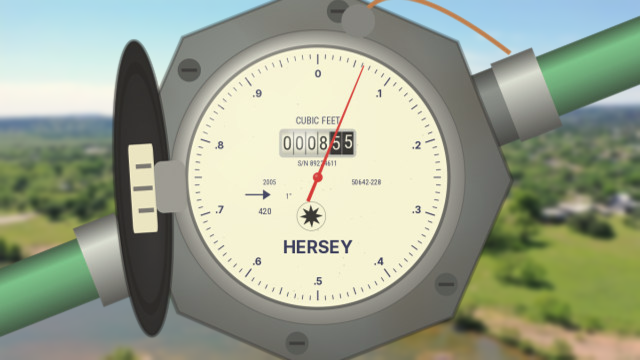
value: 855.06 (ft³)
